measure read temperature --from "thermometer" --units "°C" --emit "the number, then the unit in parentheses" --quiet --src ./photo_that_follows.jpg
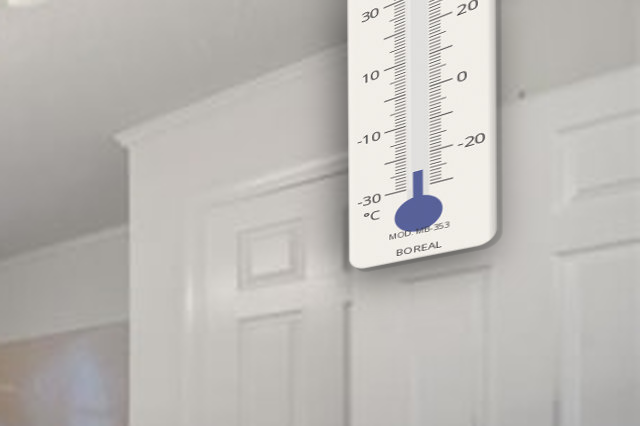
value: -25 (°C)
